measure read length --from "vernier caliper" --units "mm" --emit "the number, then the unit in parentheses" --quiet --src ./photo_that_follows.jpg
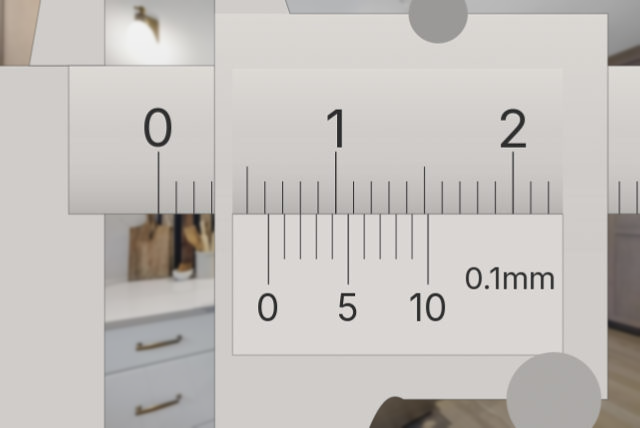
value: 6.2 (mm)
